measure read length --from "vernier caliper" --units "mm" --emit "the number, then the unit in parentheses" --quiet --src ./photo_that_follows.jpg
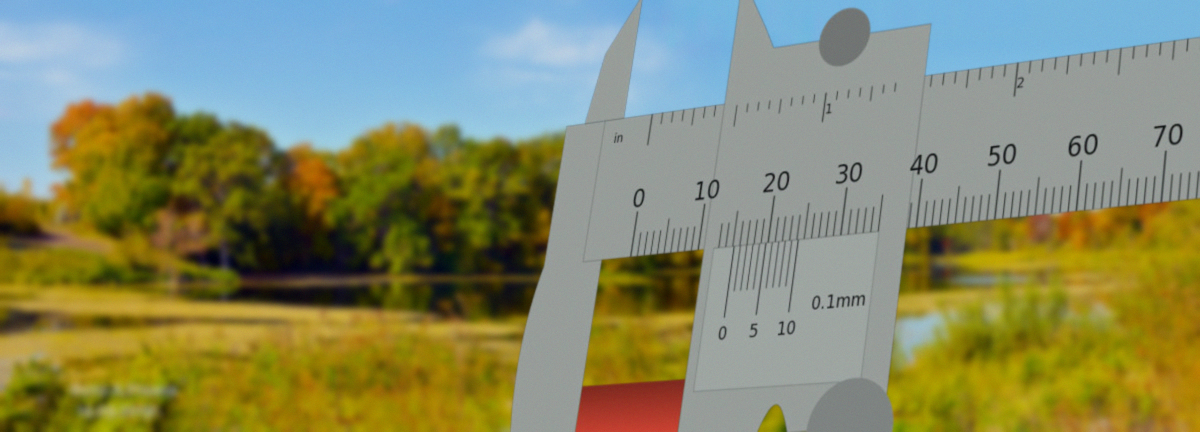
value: 15.2 (mm)
